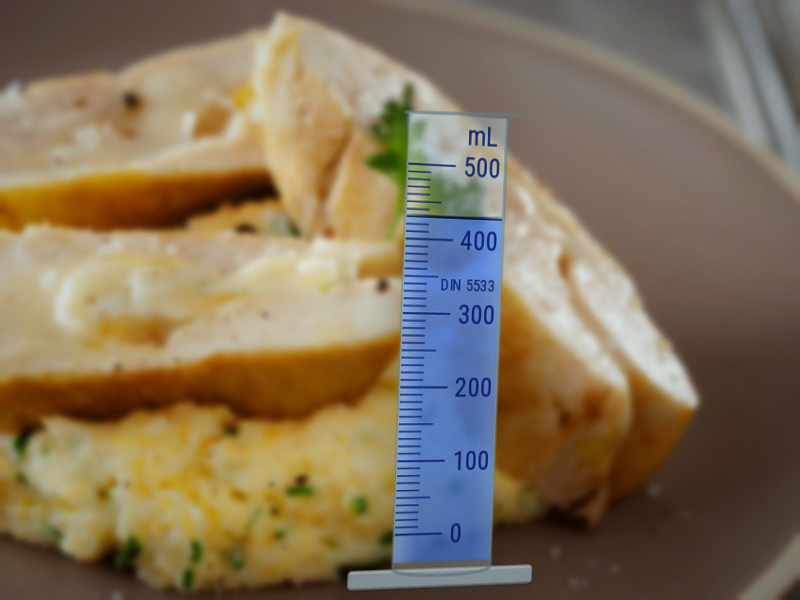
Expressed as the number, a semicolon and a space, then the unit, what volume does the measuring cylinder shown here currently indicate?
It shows 430; mL
